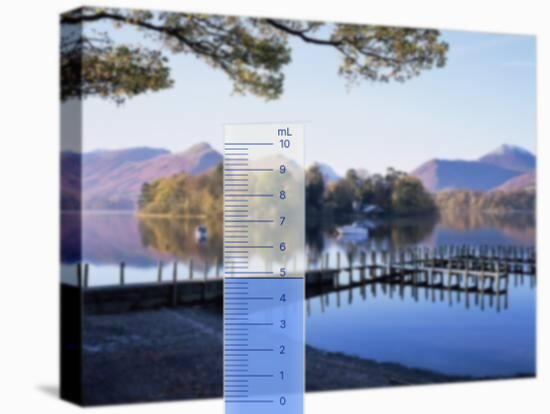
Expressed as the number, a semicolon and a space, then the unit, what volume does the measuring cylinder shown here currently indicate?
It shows 4.8; mL
